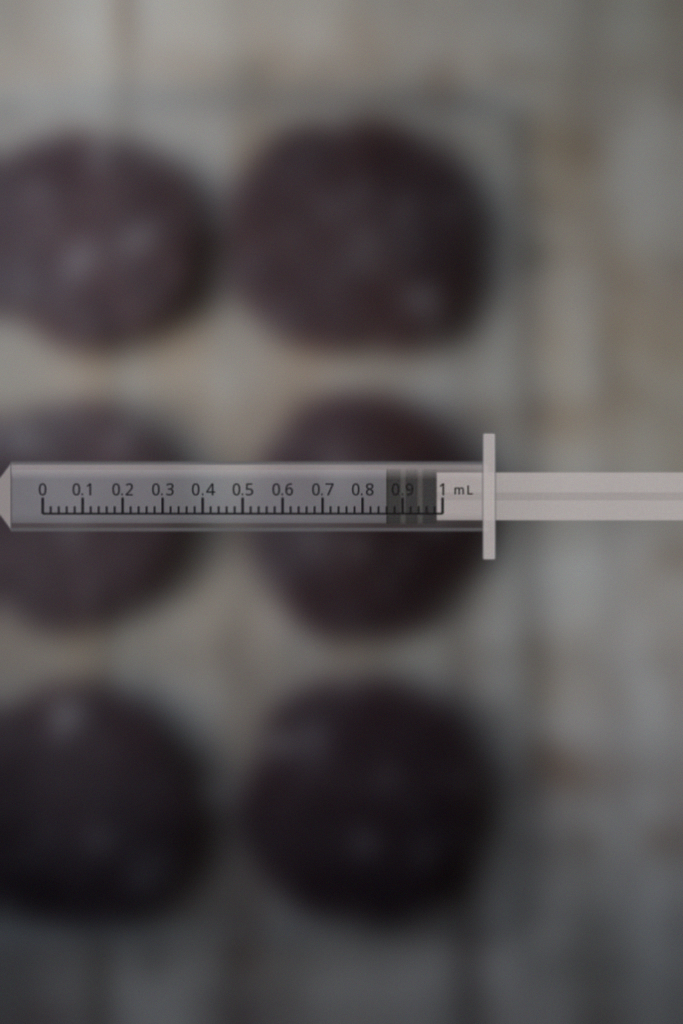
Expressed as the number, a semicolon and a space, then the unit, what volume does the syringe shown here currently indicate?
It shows 0.86; mL
